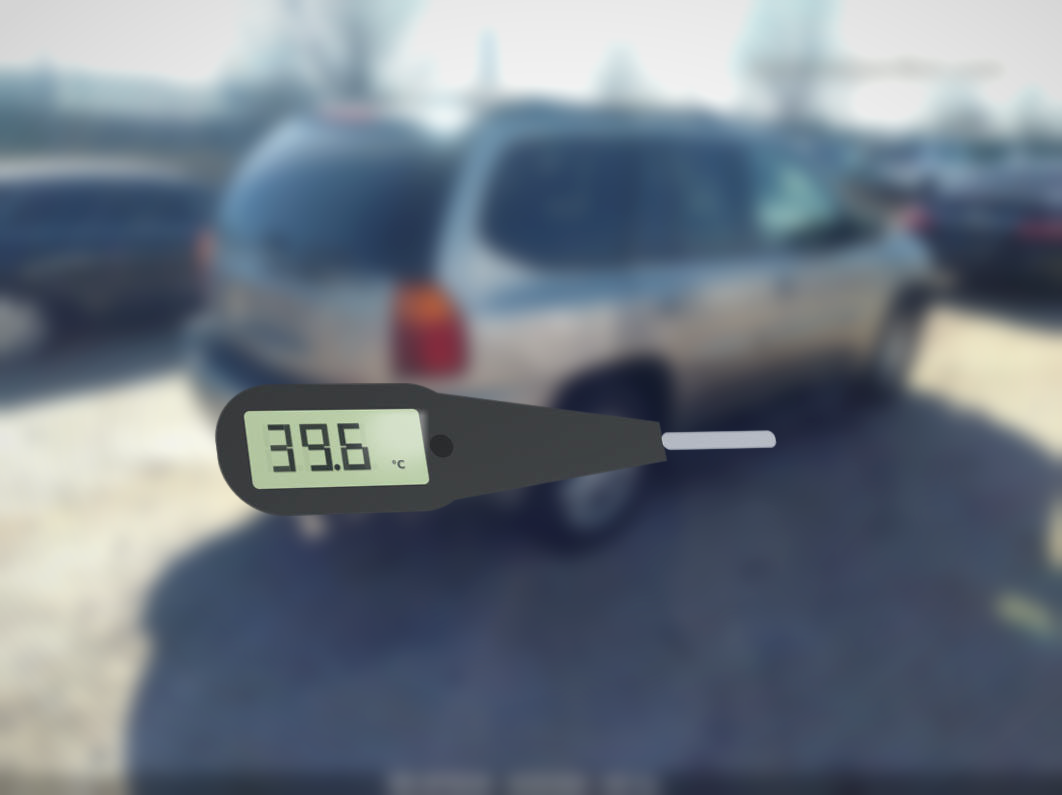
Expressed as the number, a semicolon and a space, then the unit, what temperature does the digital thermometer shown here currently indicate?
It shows 39.6; °C
